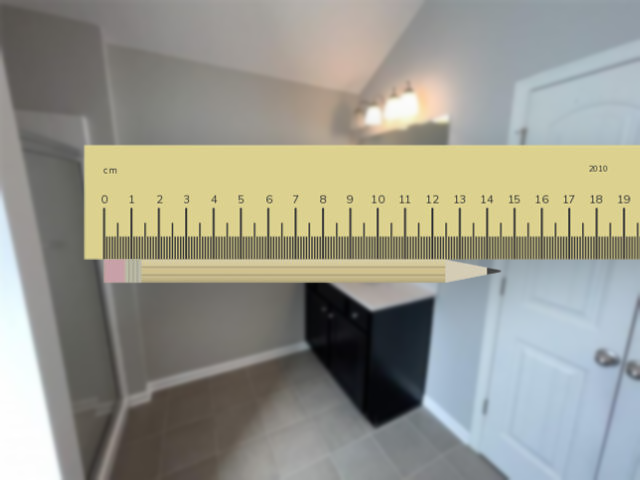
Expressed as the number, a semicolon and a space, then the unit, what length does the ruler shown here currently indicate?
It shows 14.5; cm
